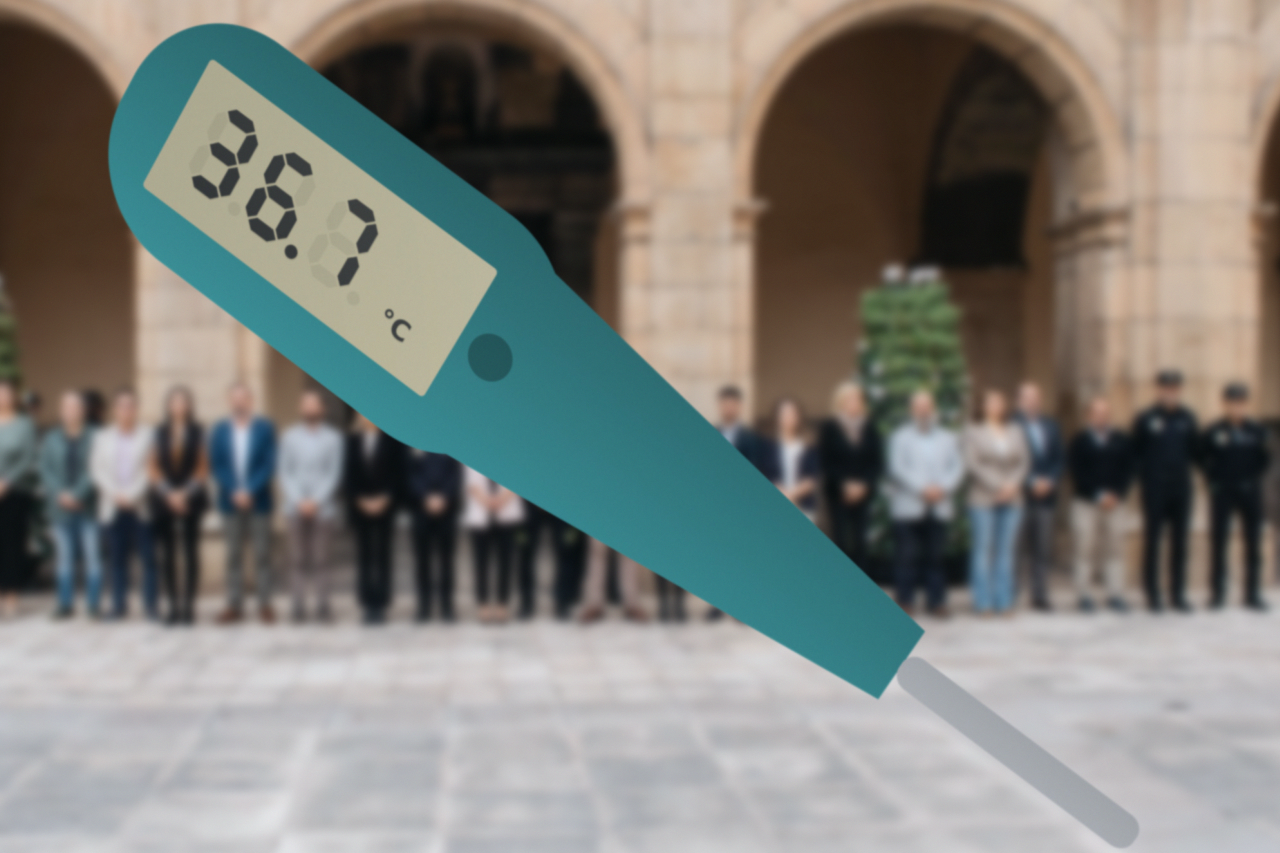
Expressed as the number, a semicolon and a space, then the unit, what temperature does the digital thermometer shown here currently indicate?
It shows 36.7; °C
